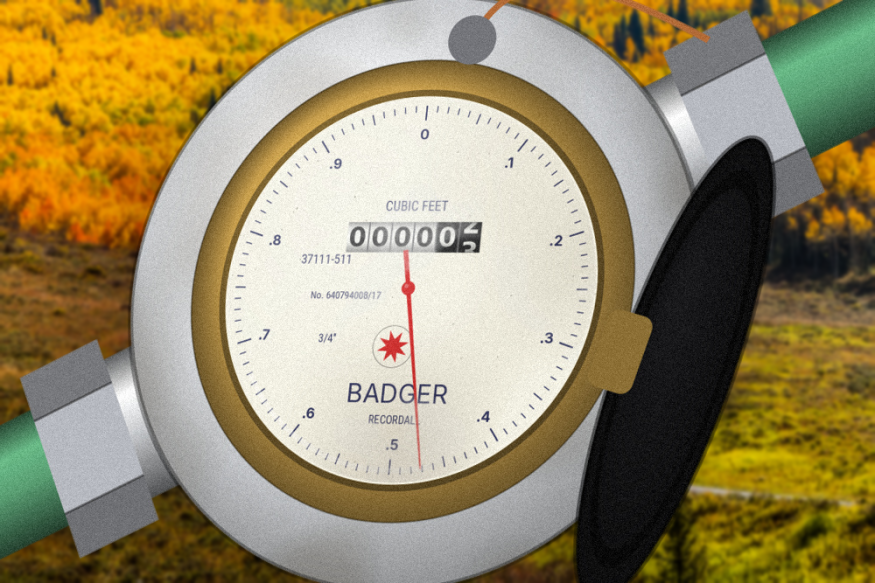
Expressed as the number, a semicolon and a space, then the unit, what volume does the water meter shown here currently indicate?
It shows 2.47; ft³
